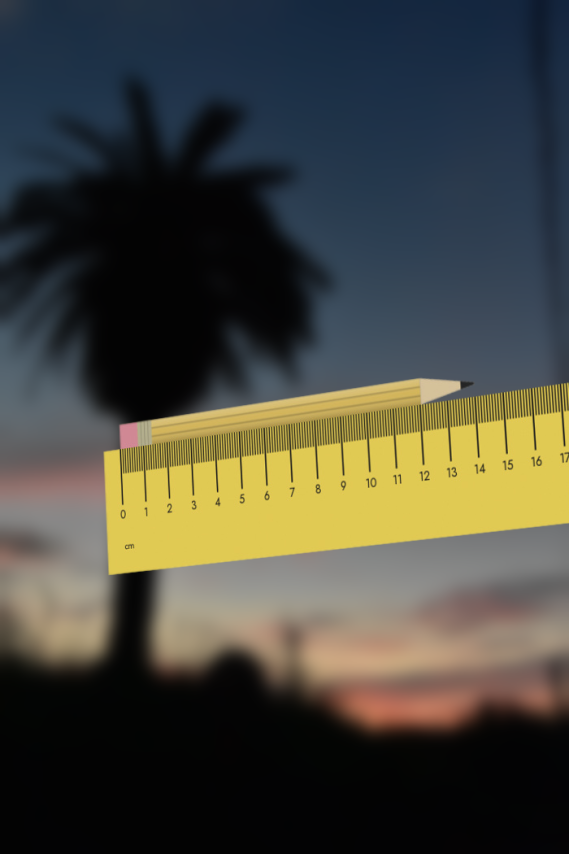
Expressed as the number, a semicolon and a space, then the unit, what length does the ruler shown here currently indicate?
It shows 14; cm
